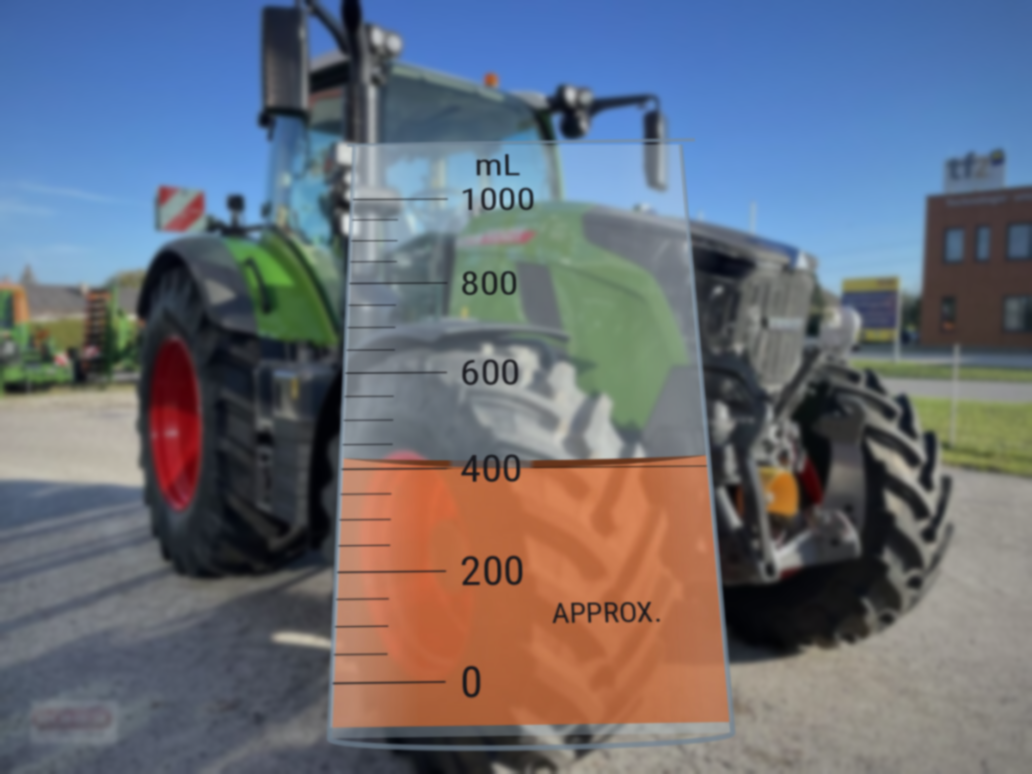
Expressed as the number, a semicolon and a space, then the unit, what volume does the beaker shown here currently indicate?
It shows 400; mL
